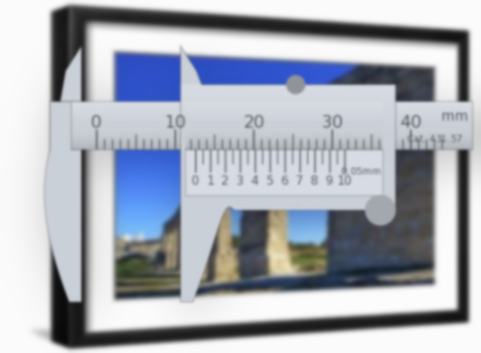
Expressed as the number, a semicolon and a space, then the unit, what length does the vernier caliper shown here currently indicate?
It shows 12.6; mm
